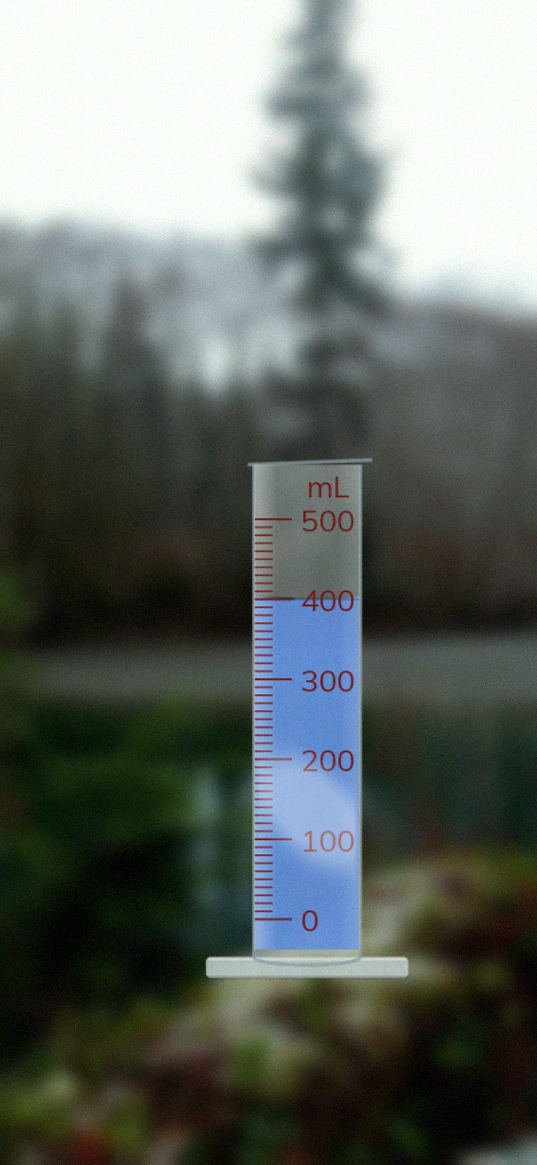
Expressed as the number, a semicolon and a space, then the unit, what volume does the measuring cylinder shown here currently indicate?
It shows 400; mL
